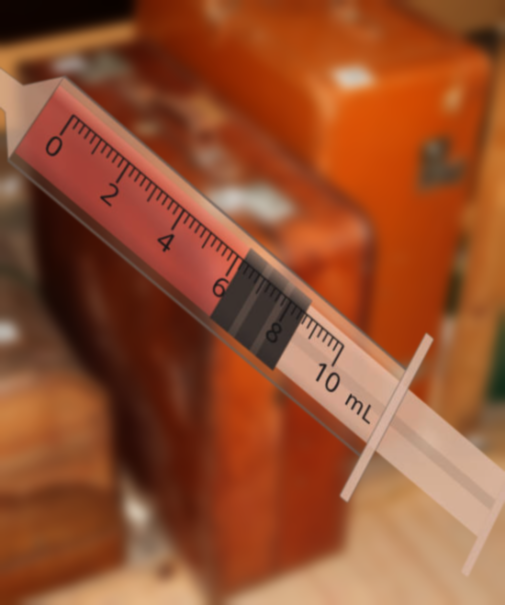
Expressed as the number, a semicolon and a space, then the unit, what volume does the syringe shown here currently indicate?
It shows 6.2; mL
